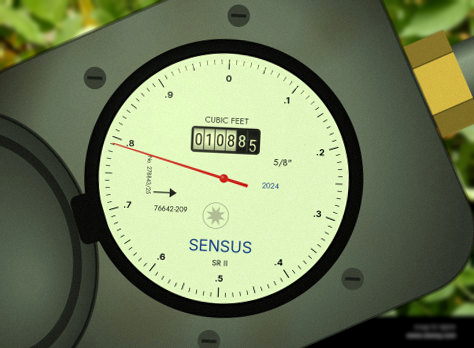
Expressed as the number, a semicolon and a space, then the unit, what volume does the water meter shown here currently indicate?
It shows 10884.79; ft³
